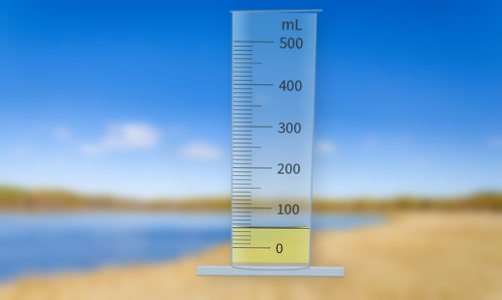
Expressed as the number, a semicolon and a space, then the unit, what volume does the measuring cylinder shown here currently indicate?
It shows 50; mL
